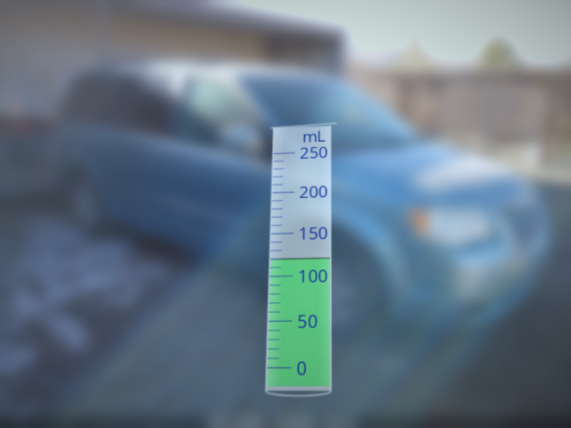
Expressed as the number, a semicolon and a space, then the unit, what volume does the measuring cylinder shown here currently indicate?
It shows 120; mL
